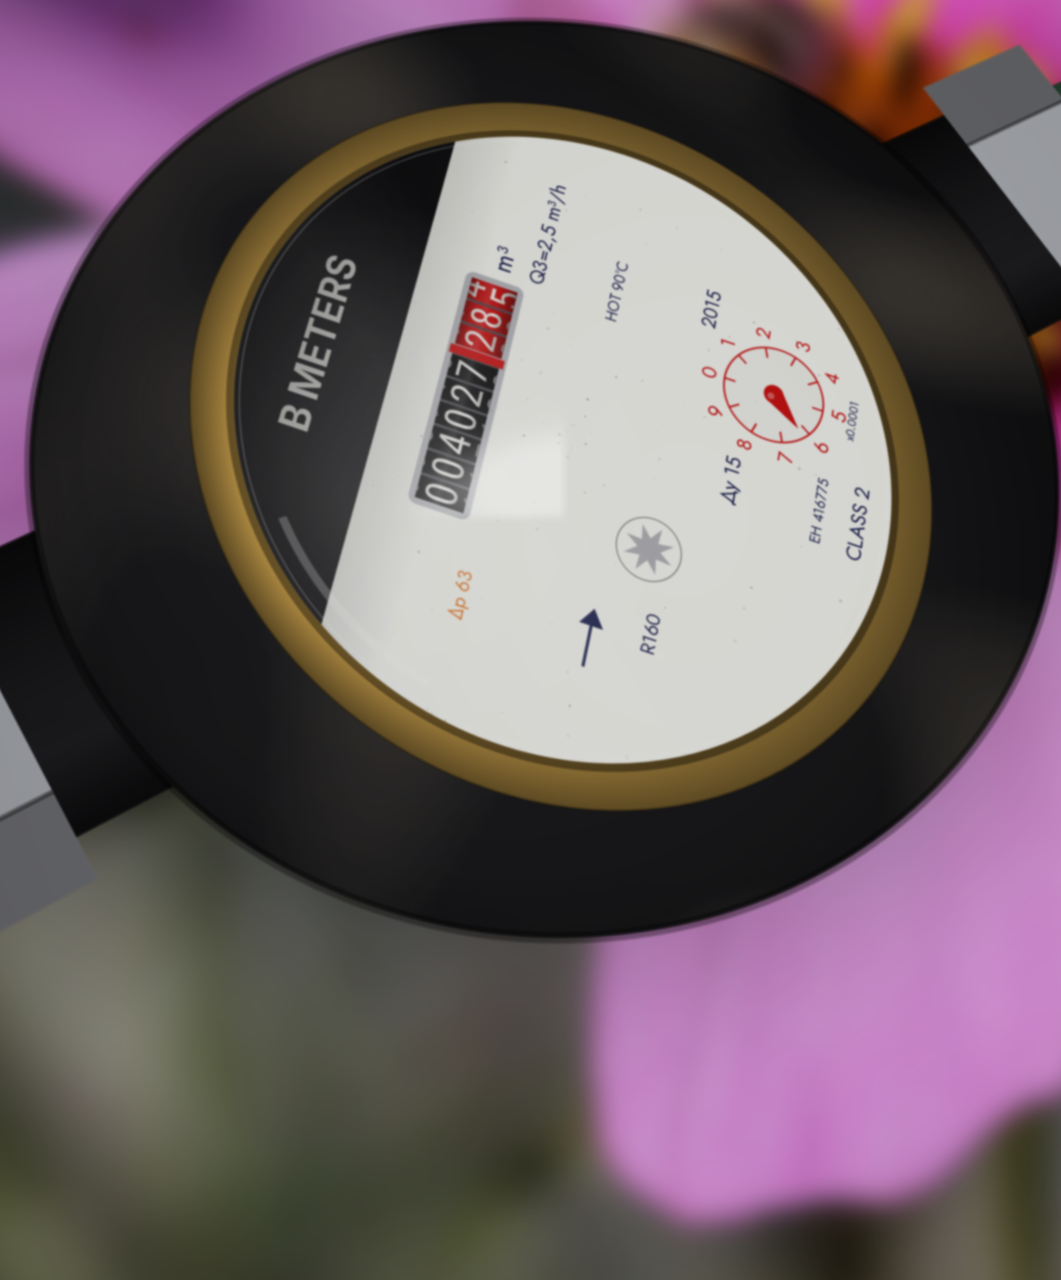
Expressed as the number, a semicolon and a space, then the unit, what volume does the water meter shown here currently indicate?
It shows 4027.2846; m³
